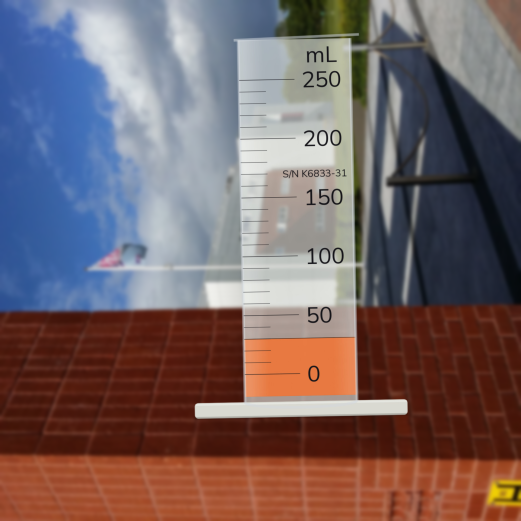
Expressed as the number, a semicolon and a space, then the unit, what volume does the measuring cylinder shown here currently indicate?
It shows 30; mL
